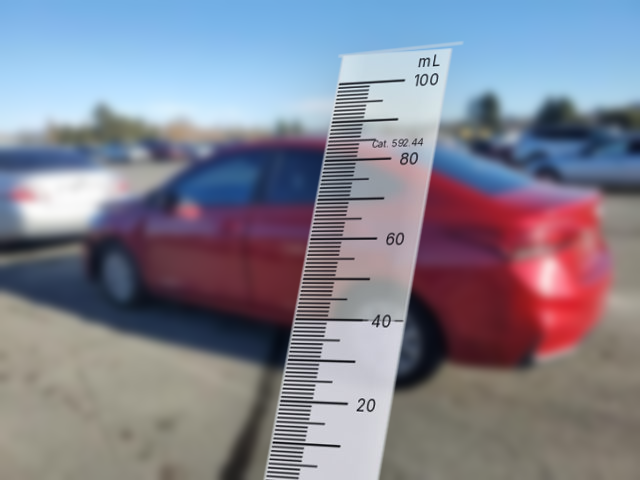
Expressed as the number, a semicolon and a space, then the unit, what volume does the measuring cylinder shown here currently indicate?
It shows 40; mL
